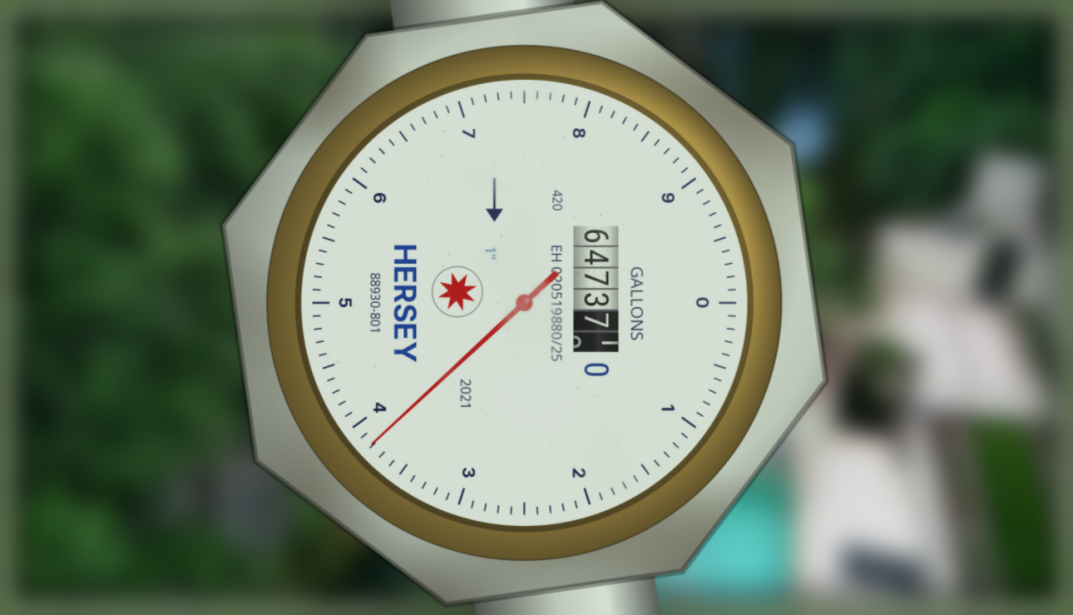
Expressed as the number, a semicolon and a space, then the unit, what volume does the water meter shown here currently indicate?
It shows 6473713.8; gal
